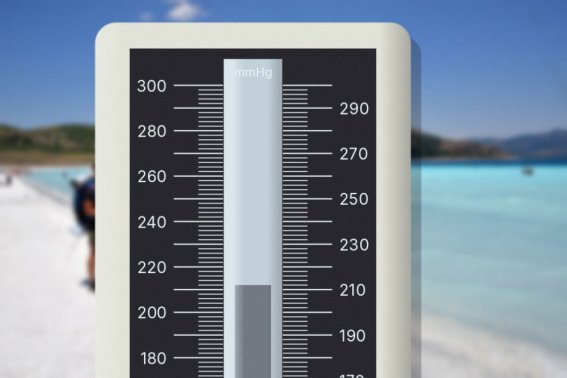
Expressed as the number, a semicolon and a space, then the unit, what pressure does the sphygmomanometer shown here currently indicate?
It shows 212; mmHg
